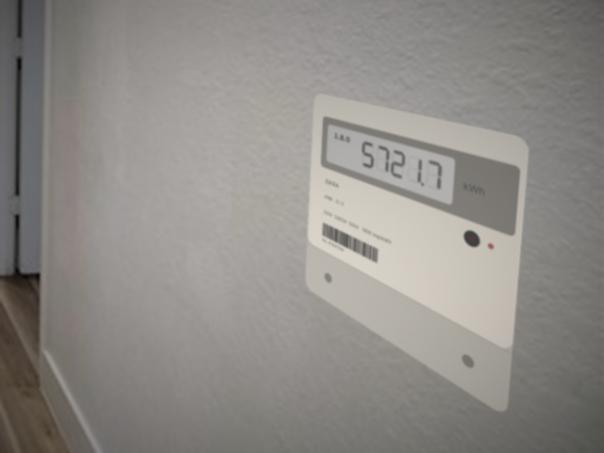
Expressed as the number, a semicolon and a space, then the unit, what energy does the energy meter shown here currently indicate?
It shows 5721.7; kWh
